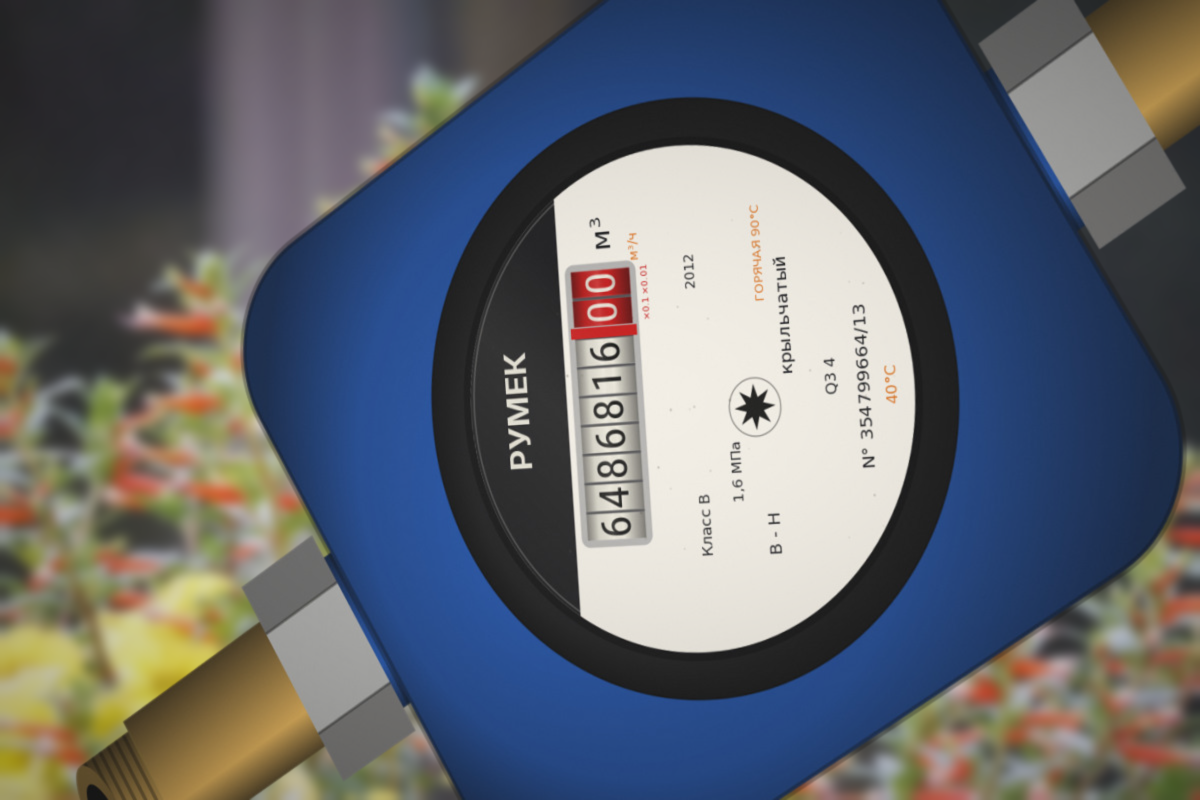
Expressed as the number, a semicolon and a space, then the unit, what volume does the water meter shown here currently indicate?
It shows 6486816.00; m³
